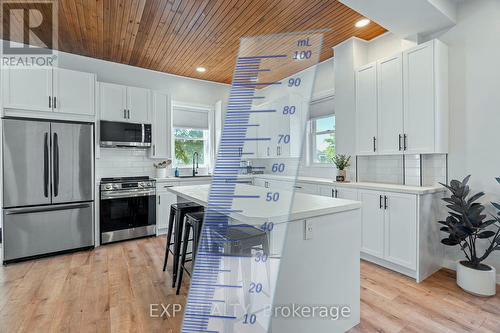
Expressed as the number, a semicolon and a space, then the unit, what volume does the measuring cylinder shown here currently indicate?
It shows 30; mL
